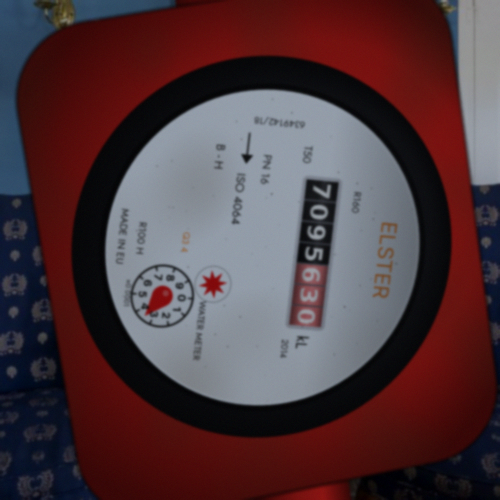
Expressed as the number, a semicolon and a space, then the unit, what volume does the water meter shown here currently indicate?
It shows 7095.6303; kL
